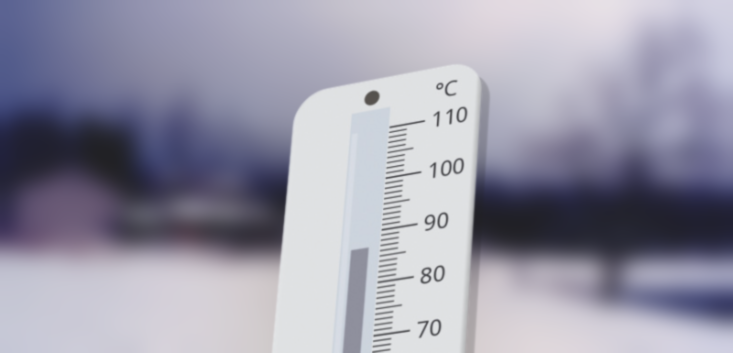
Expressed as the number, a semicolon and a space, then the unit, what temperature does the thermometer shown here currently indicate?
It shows 87; °C
